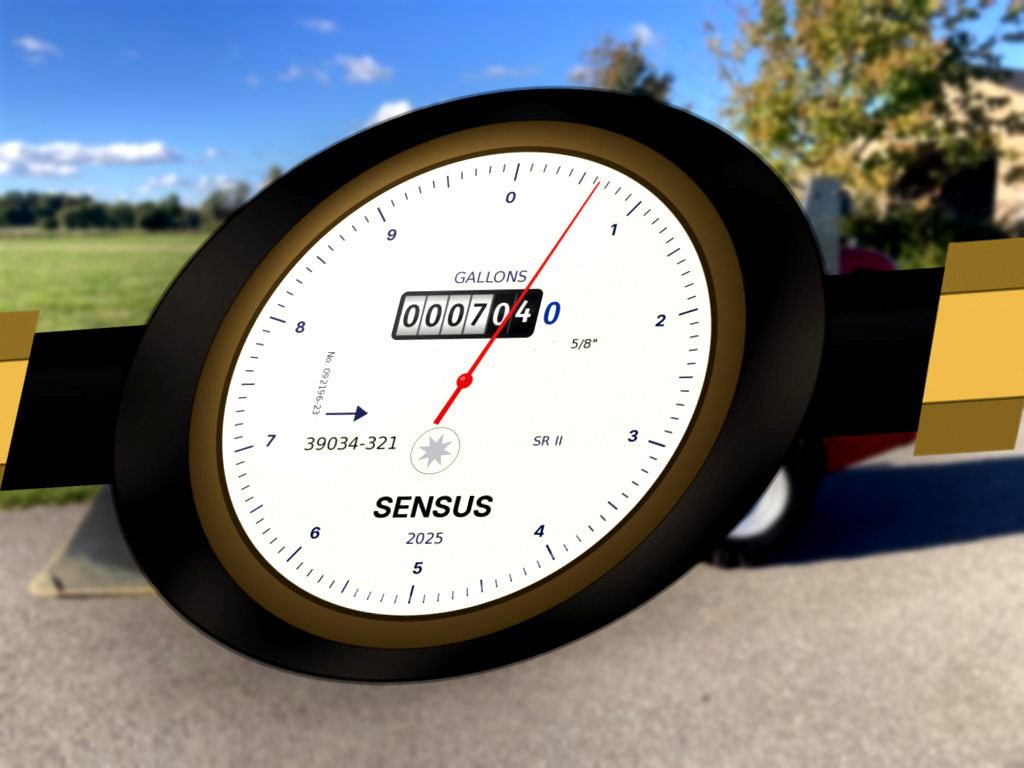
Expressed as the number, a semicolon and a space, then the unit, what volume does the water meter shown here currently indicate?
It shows 7040.6; gal
